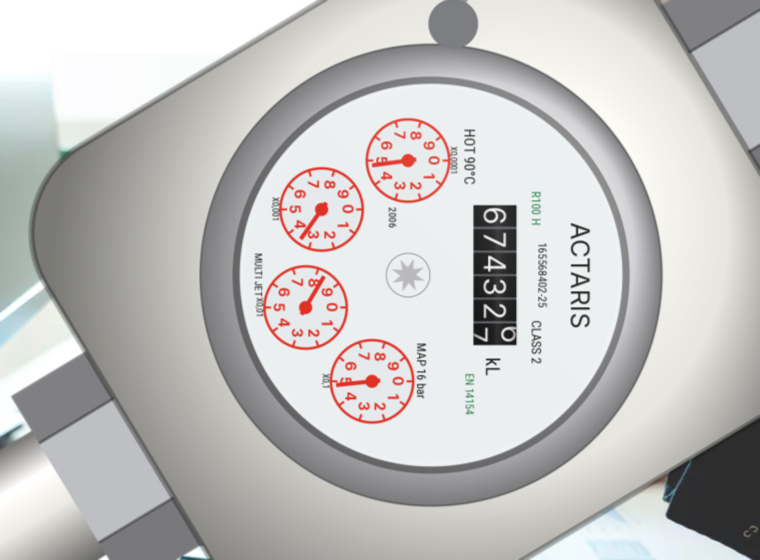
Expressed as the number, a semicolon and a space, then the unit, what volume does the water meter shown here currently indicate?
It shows 674326.4834; kL
